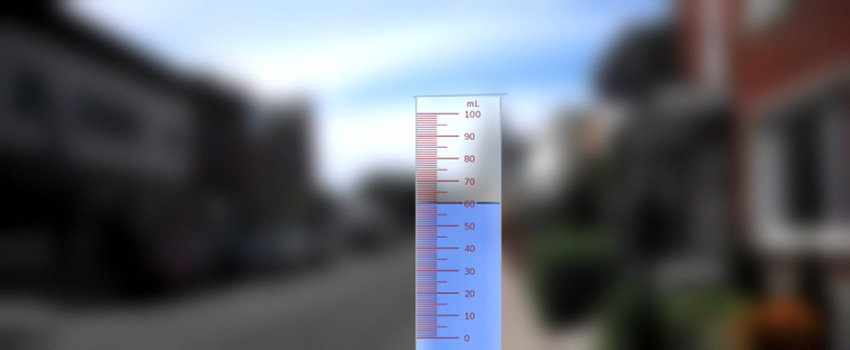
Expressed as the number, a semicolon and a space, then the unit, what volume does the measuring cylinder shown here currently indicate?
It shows 60; mL
